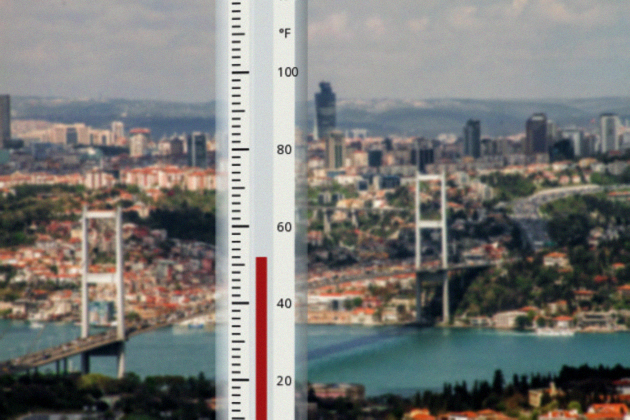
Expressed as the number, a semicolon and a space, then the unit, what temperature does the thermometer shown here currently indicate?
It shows 52; °F
